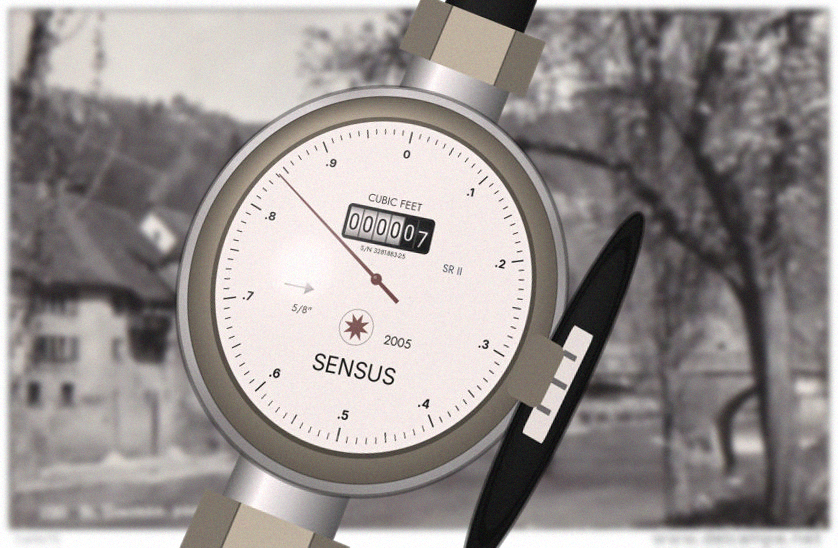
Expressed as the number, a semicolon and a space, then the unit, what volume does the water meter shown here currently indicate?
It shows 6.84; ft³
